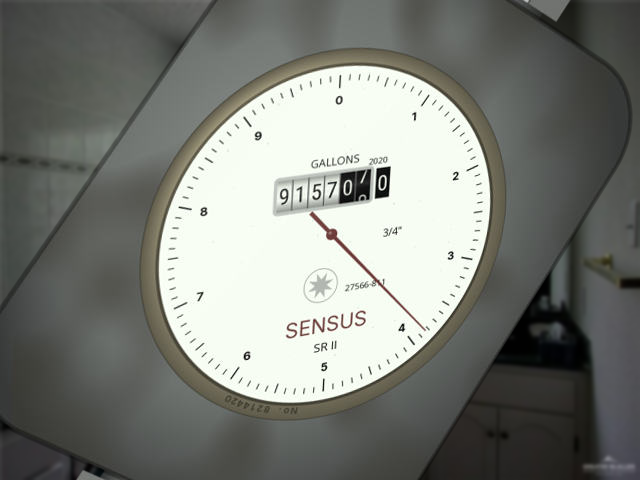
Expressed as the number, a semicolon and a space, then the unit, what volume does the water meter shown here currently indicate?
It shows 9157073.8; gal
